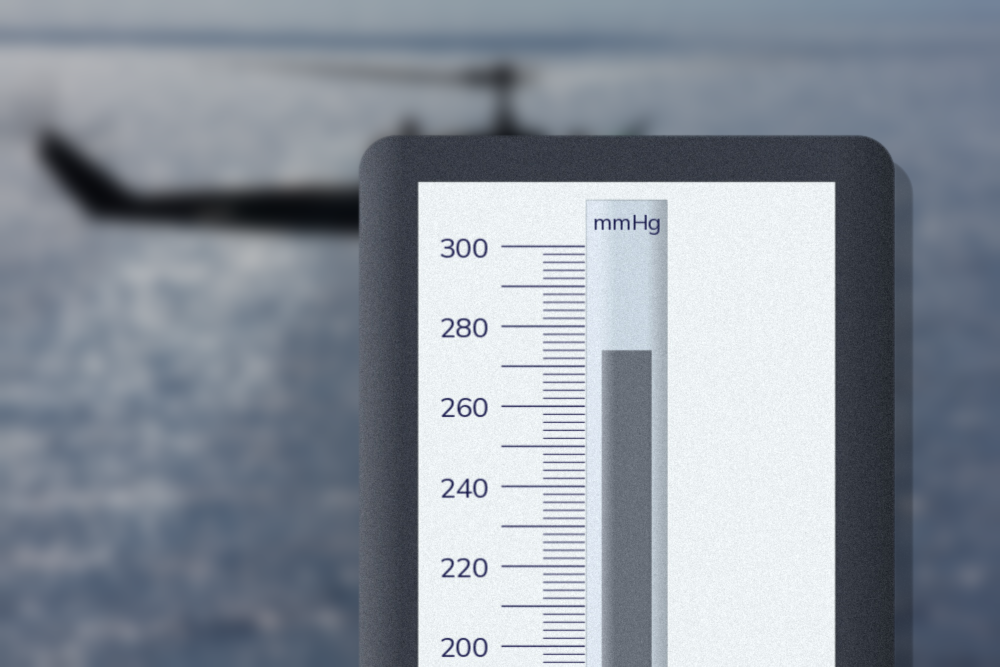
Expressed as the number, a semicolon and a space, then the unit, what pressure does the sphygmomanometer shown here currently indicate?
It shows 274; mmHg
